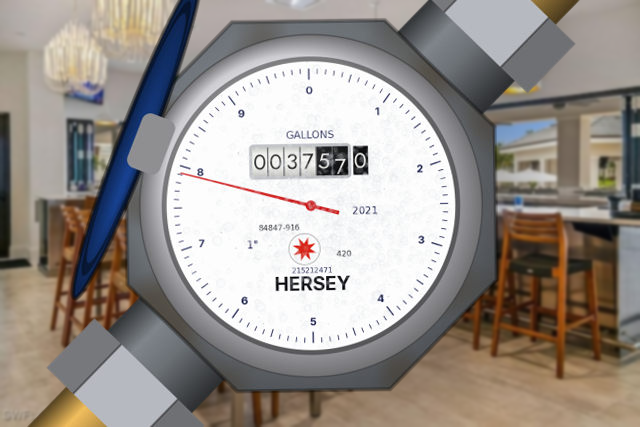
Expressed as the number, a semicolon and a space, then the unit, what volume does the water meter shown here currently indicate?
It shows 37567.9; gal
